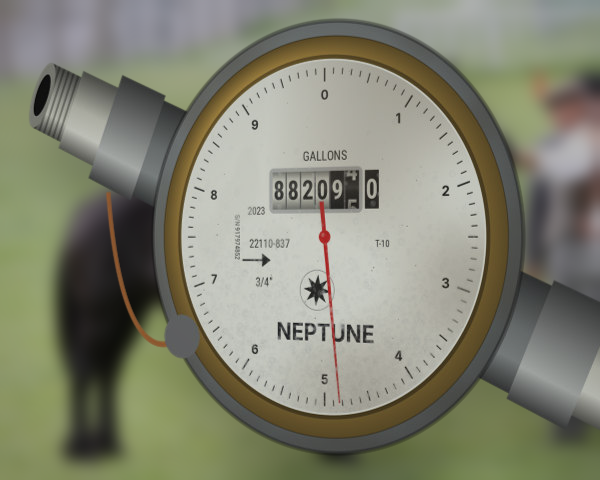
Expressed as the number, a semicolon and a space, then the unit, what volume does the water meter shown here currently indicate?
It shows 8820944.8; gal
